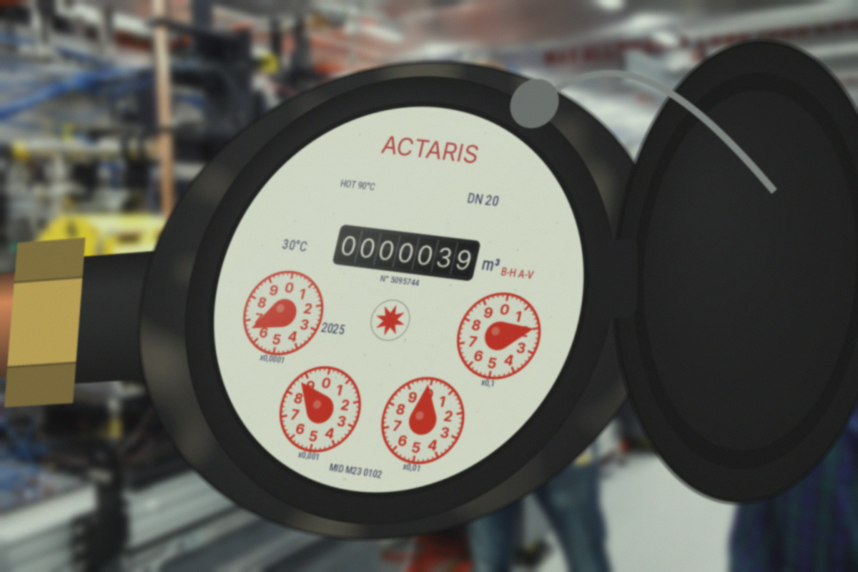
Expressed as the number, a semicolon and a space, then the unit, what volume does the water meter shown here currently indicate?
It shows 39.1986; m³
